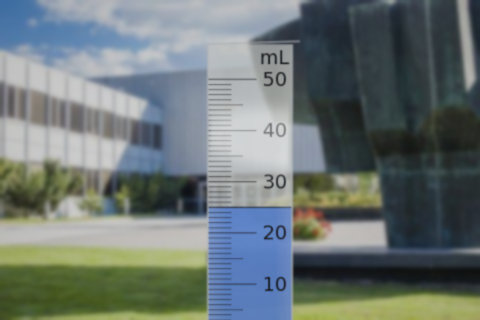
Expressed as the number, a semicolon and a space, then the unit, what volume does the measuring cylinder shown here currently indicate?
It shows 25; mL
